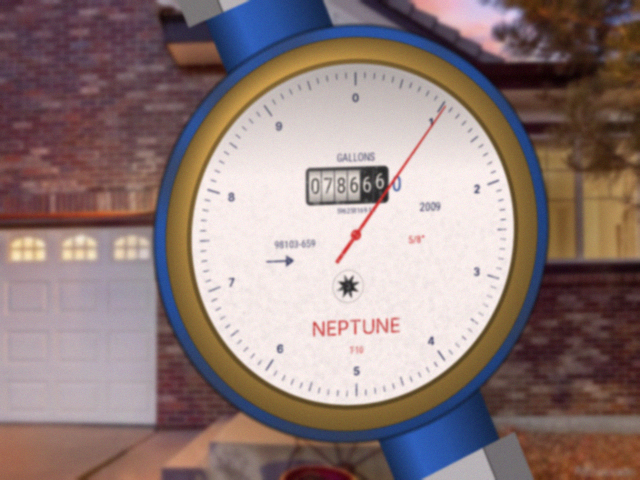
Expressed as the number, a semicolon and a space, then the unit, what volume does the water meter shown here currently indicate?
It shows 786661.0; gal
